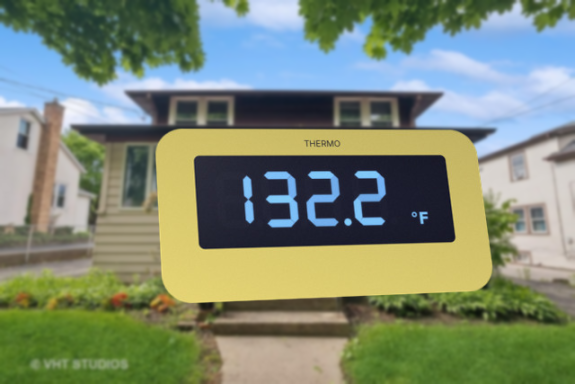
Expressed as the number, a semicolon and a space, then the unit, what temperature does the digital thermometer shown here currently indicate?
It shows 132.2; °F
